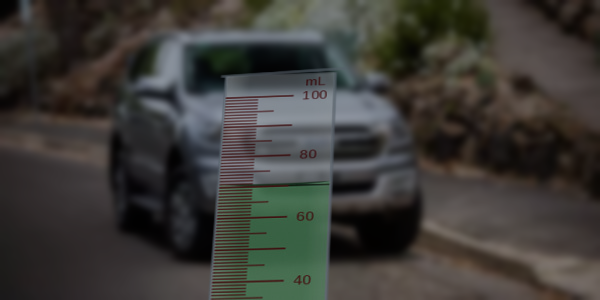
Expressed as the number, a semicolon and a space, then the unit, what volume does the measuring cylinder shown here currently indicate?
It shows 70; mL
